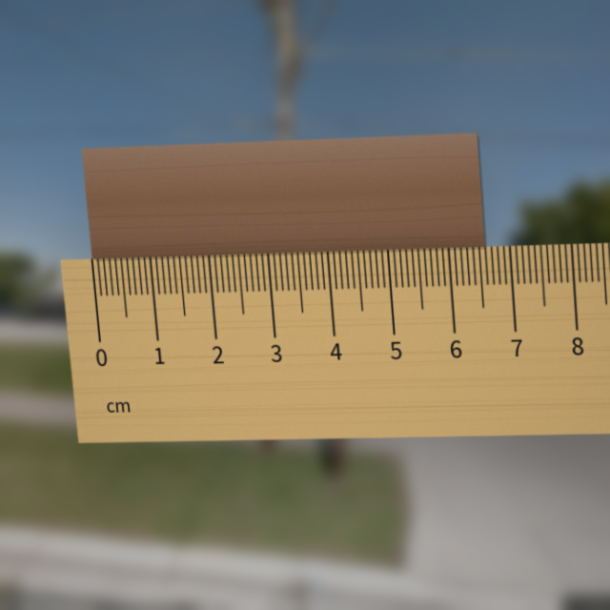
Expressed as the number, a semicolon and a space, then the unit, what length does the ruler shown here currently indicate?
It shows 6.6; cm
